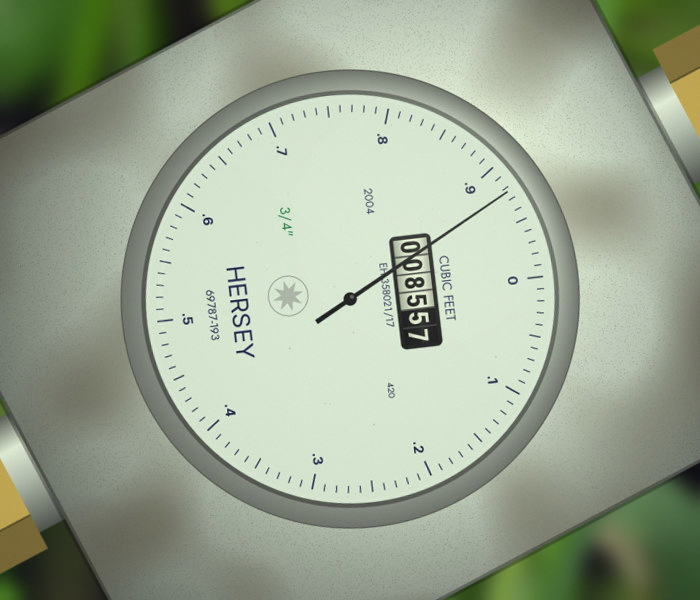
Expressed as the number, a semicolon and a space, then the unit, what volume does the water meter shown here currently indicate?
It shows 8556.92; ft³
